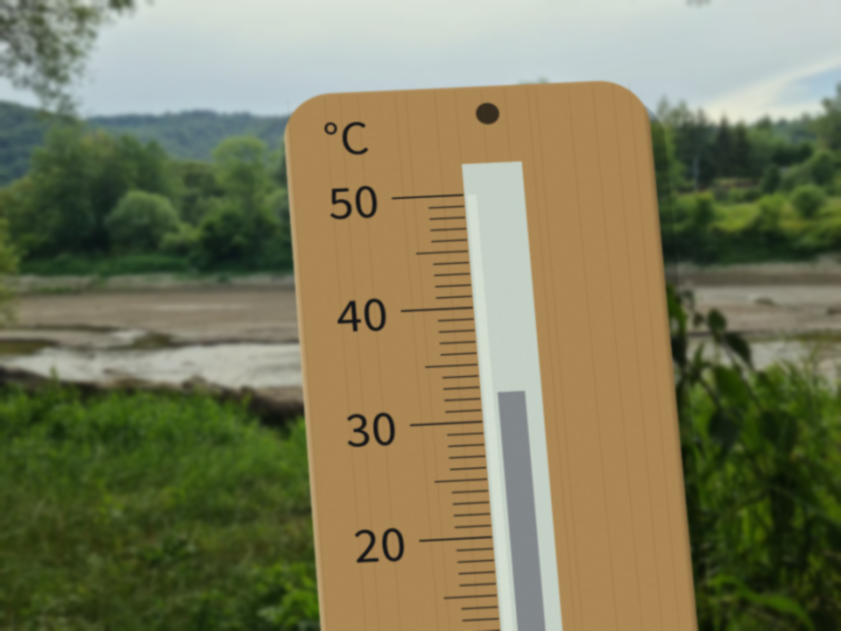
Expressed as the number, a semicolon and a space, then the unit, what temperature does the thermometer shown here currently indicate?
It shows 32.5; °C
